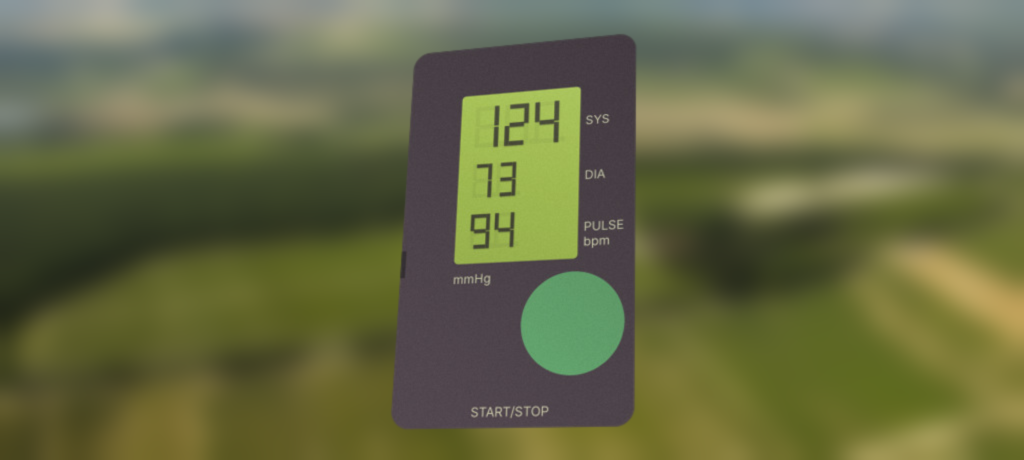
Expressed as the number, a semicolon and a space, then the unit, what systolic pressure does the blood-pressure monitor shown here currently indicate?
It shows 124; mmHg
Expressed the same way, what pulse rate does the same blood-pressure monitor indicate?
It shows 94; bpm
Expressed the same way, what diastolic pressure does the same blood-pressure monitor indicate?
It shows 73; mmHg
